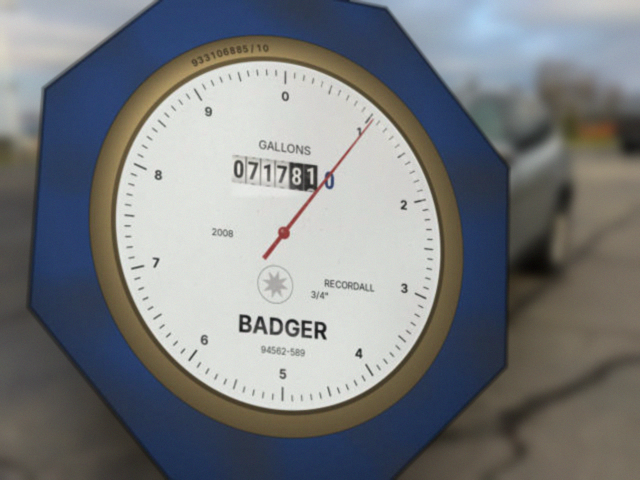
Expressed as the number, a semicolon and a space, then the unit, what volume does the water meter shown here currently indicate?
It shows 717811.0; gal
